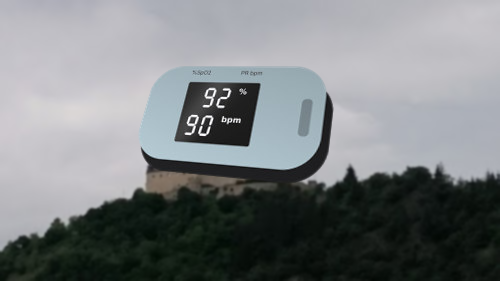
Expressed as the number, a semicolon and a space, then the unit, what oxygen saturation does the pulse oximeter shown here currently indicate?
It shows 92; %
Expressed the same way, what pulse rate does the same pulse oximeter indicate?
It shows 90; bpm
